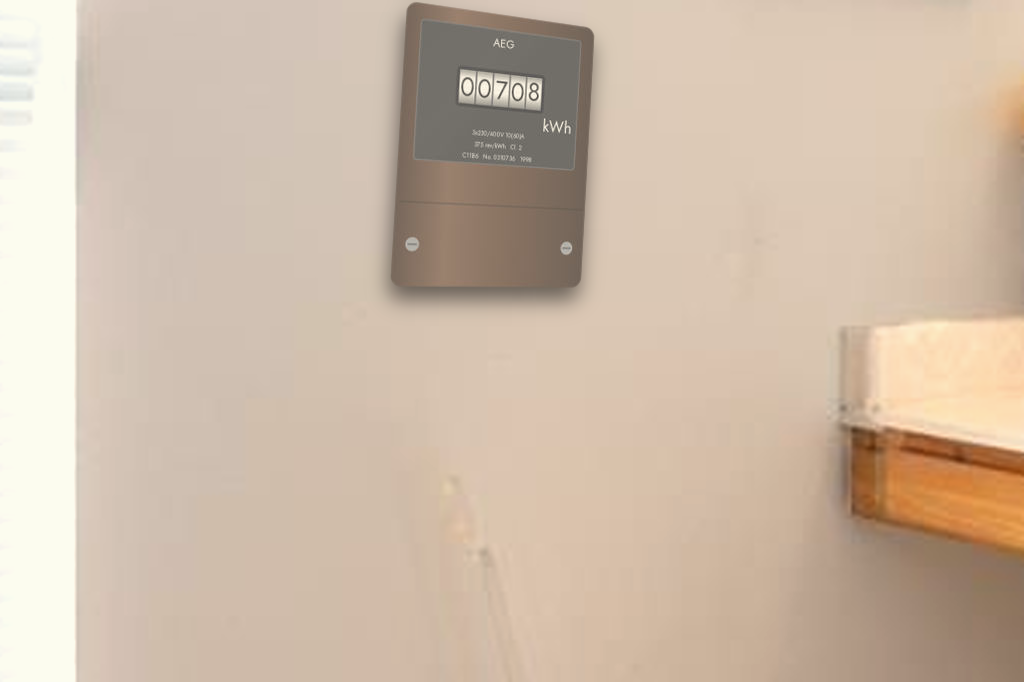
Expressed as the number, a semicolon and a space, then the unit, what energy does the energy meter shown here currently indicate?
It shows 708; kWh
